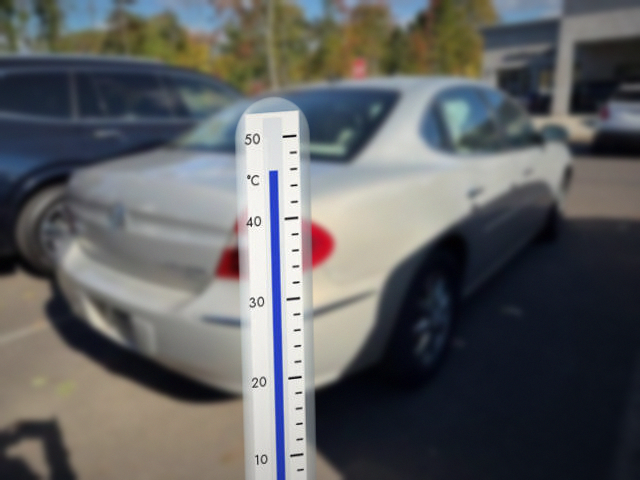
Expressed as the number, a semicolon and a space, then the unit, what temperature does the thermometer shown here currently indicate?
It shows 46; °C
